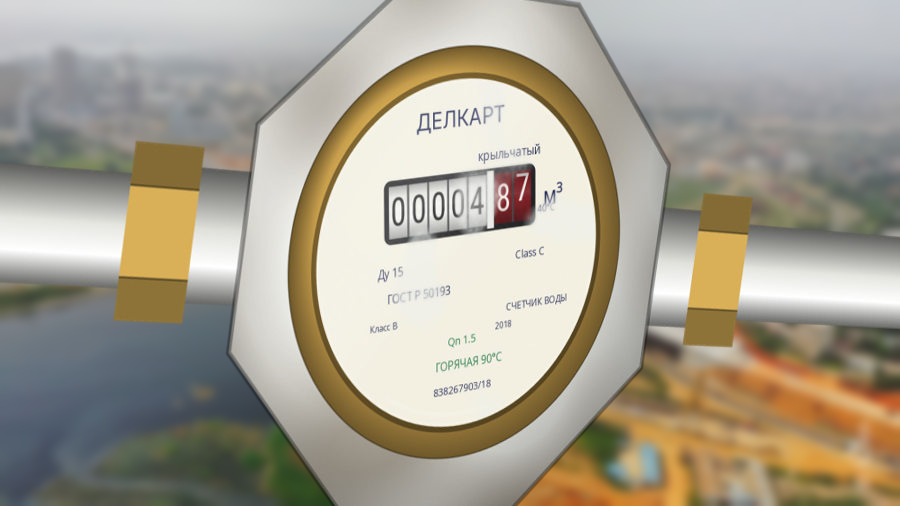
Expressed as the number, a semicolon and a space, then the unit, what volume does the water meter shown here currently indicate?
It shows 4.87; m³
